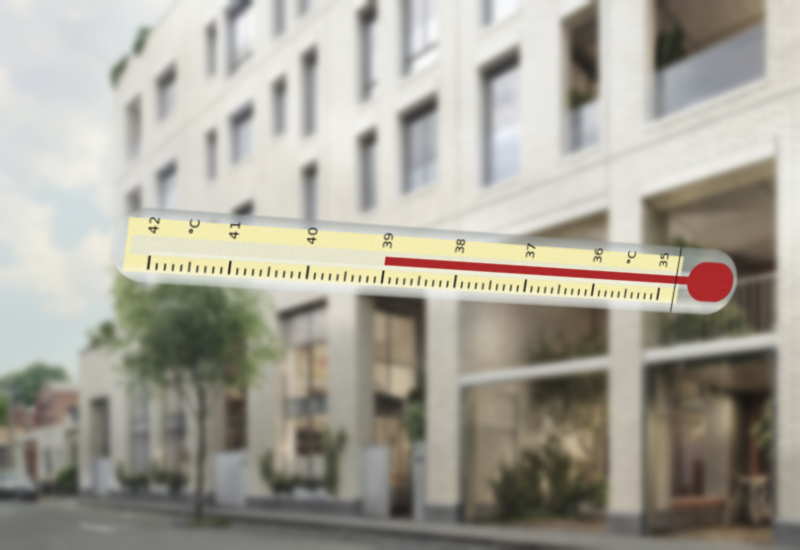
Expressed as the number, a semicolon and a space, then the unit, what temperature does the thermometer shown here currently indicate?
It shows 39; °C
